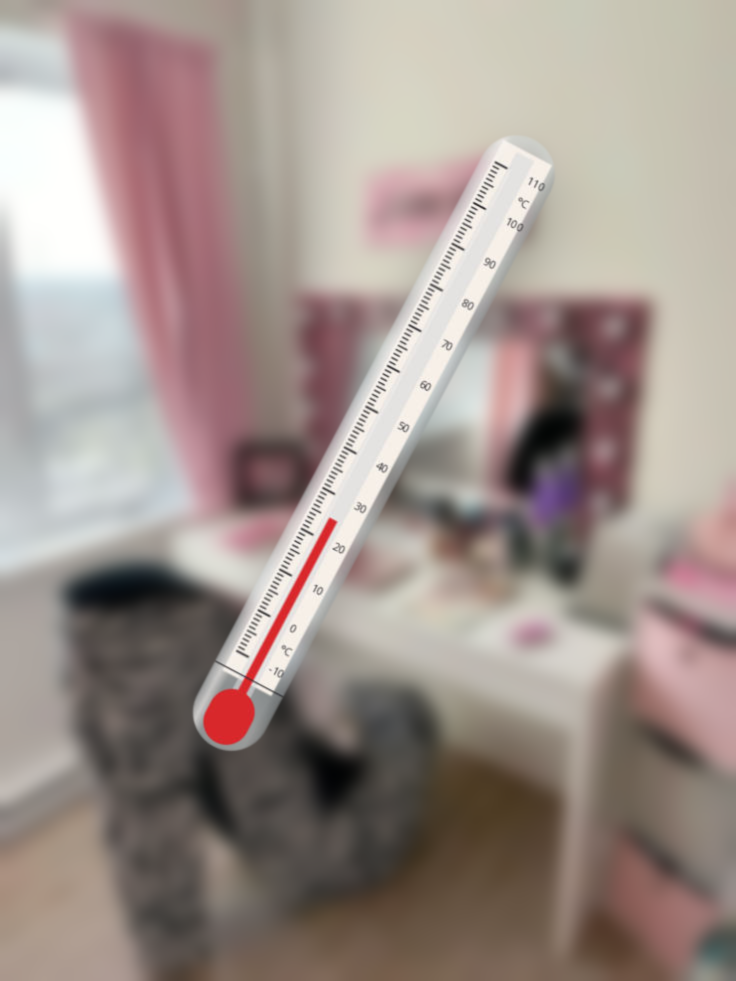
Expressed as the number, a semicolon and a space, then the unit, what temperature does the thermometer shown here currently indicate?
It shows 25; °C
